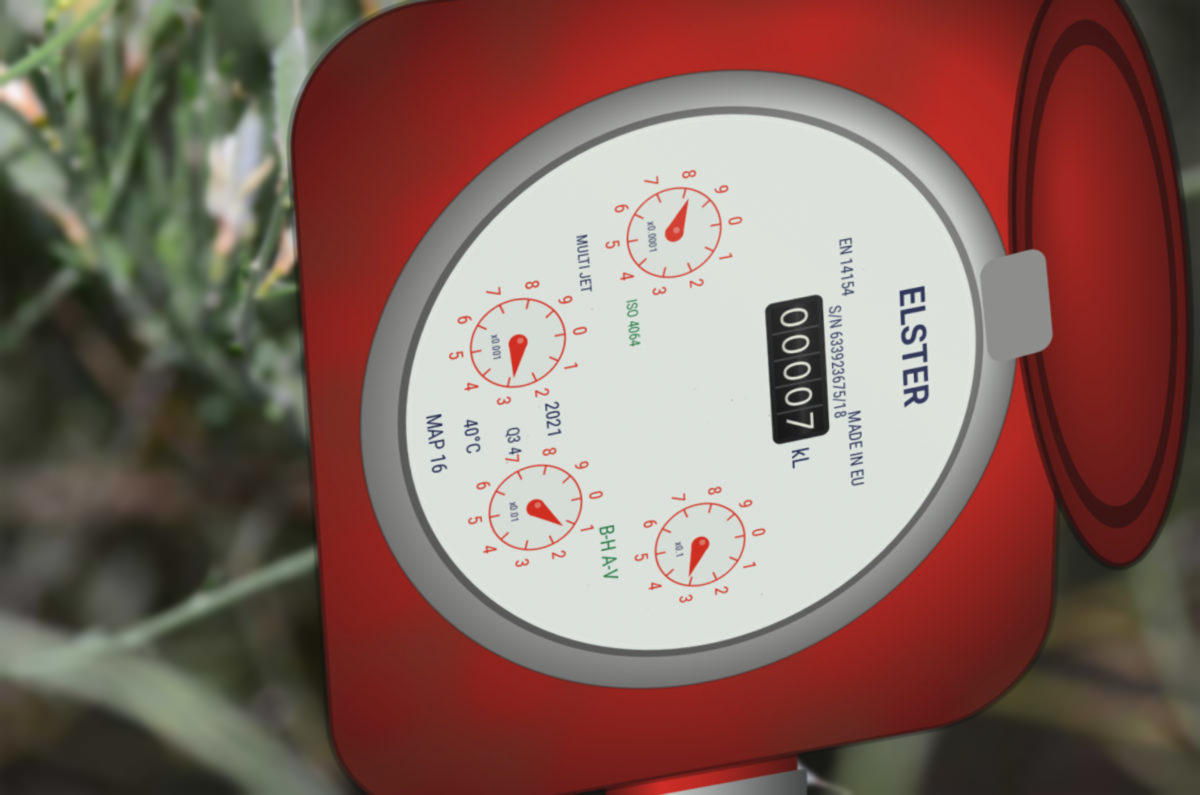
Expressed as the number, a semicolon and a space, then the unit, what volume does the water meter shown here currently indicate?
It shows 7.3128; kL
